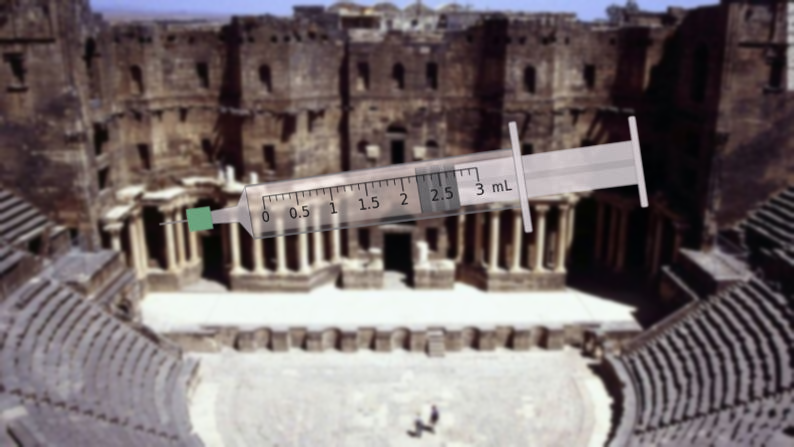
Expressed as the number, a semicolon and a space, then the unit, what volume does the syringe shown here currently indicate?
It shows 2.2; mL
